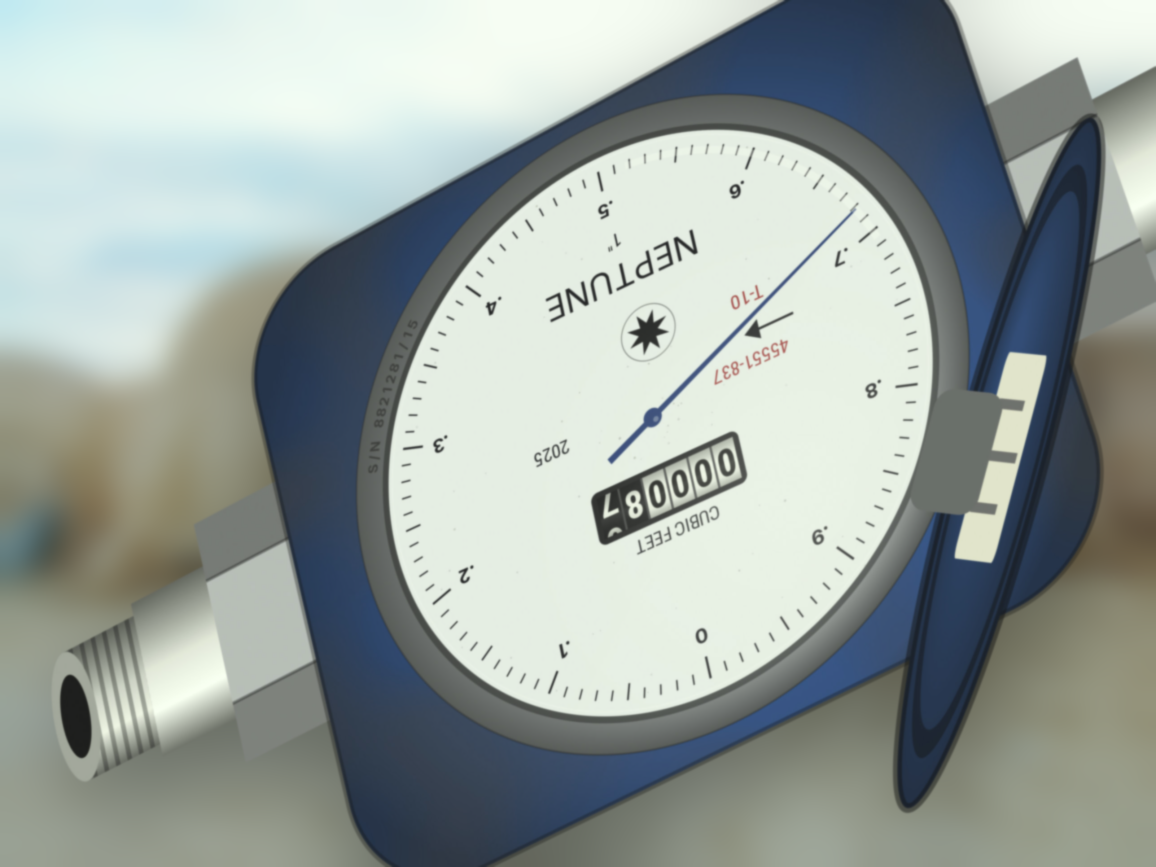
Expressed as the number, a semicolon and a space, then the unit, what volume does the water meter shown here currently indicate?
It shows 86.68; ft³
